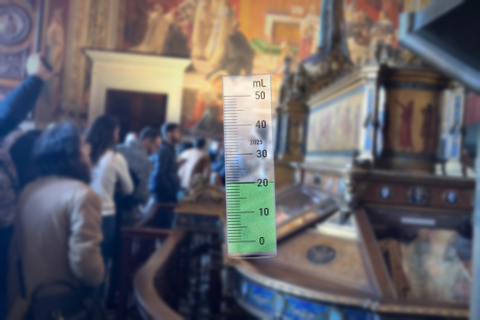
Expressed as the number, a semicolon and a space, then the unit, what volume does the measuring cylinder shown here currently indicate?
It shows 20; mL
